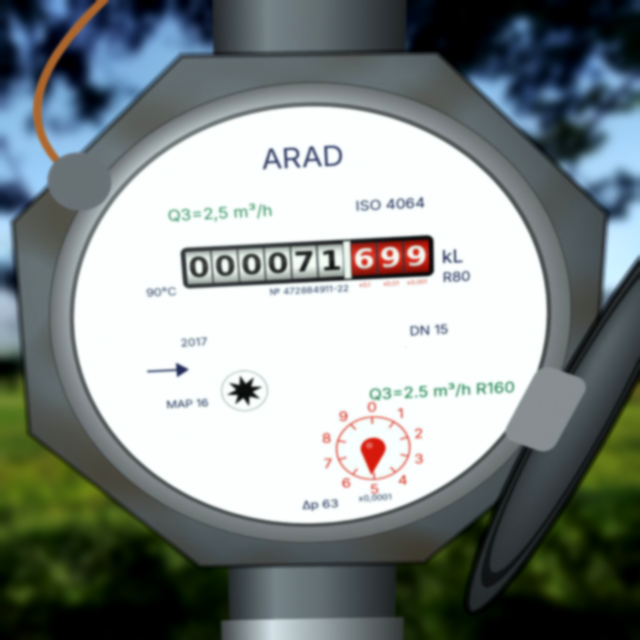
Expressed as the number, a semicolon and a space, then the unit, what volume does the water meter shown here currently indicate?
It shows 71.6995; kL
